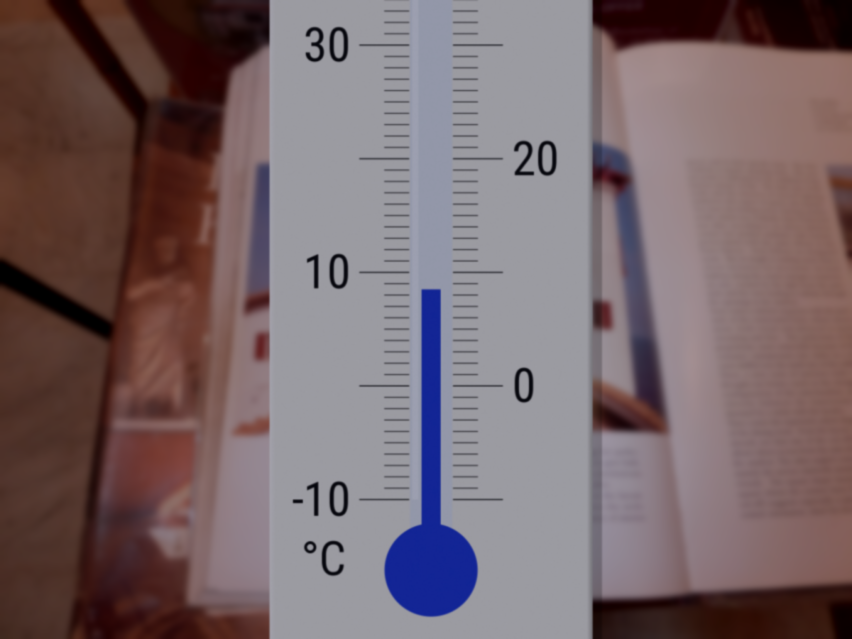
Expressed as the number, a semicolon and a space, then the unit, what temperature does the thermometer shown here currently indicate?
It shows 8.5; °C
